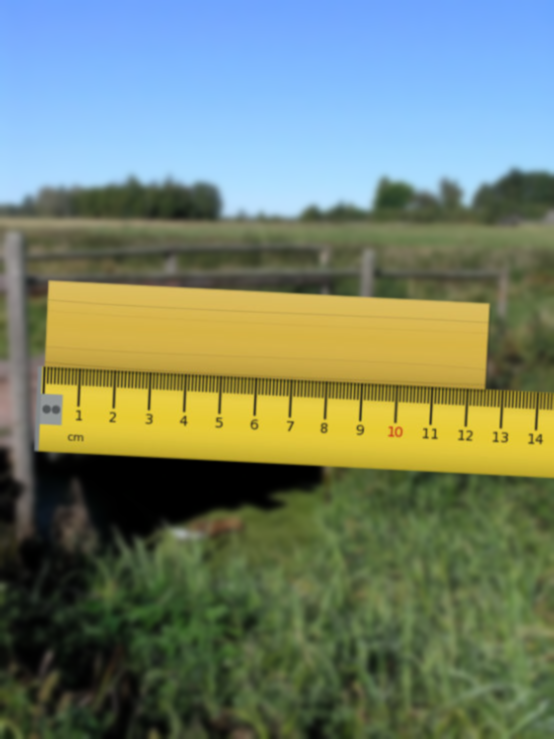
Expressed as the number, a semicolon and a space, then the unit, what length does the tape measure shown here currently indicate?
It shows 12.5; cm
